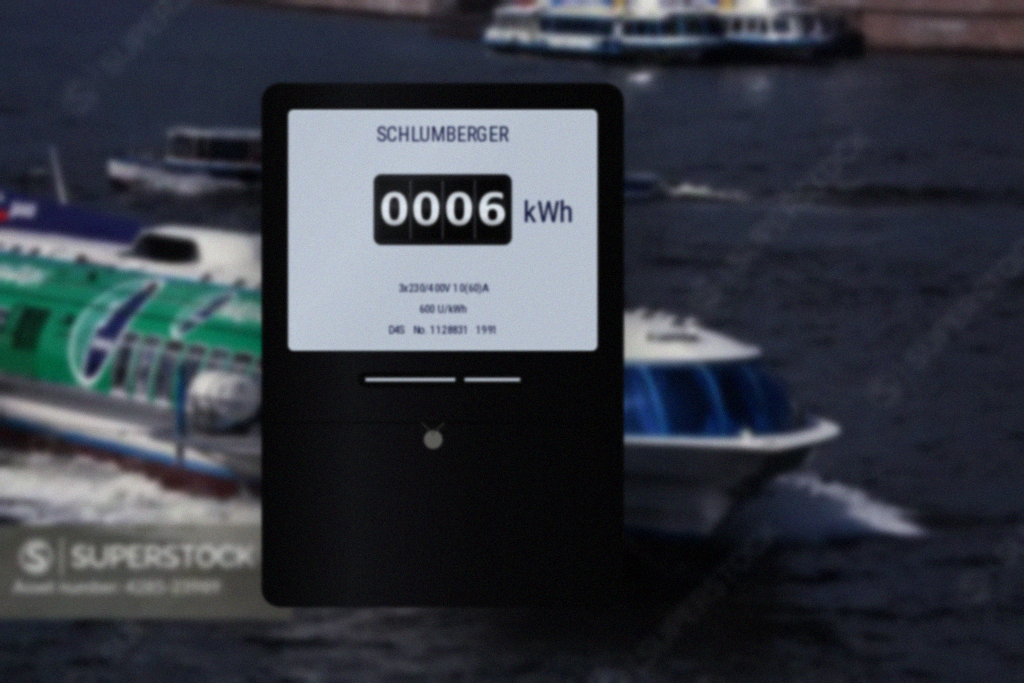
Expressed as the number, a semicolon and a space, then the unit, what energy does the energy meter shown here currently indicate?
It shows 6; kWh
